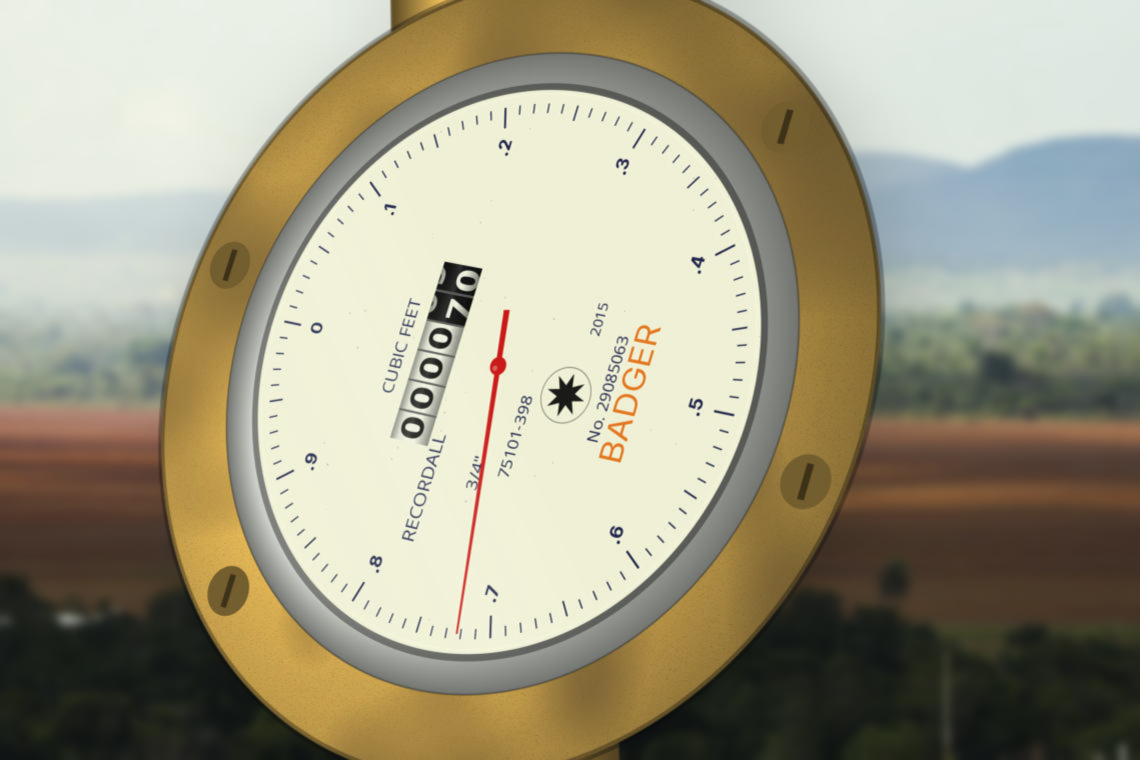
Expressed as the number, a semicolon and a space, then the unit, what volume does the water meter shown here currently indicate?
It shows 69.72; ft³
